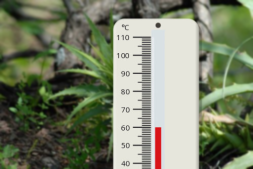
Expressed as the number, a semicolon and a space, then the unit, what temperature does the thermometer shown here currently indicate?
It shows 60; °C
